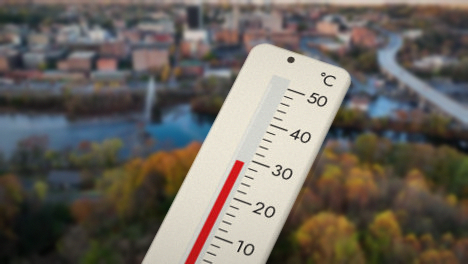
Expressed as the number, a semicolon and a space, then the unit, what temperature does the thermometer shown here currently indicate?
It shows 29; °C
